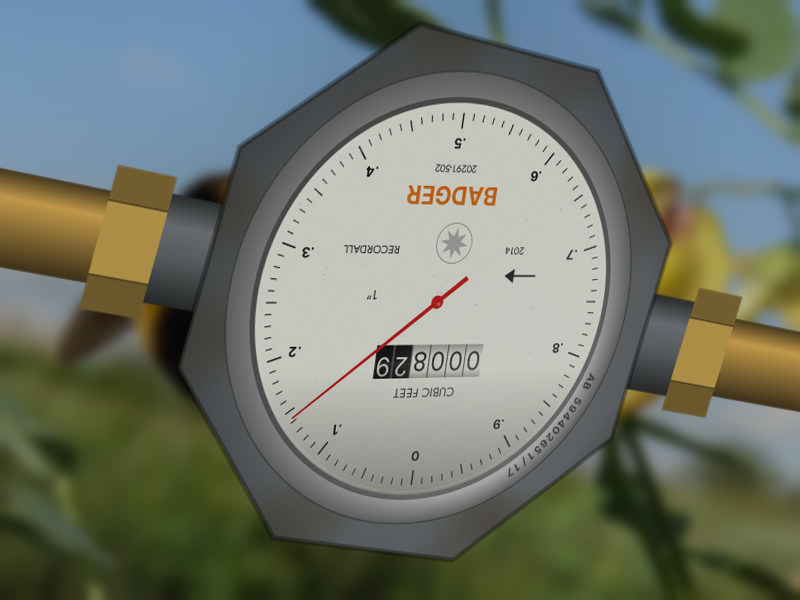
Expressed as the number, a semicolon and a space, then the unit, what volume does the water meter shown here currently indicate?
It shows 829.14; ft³
